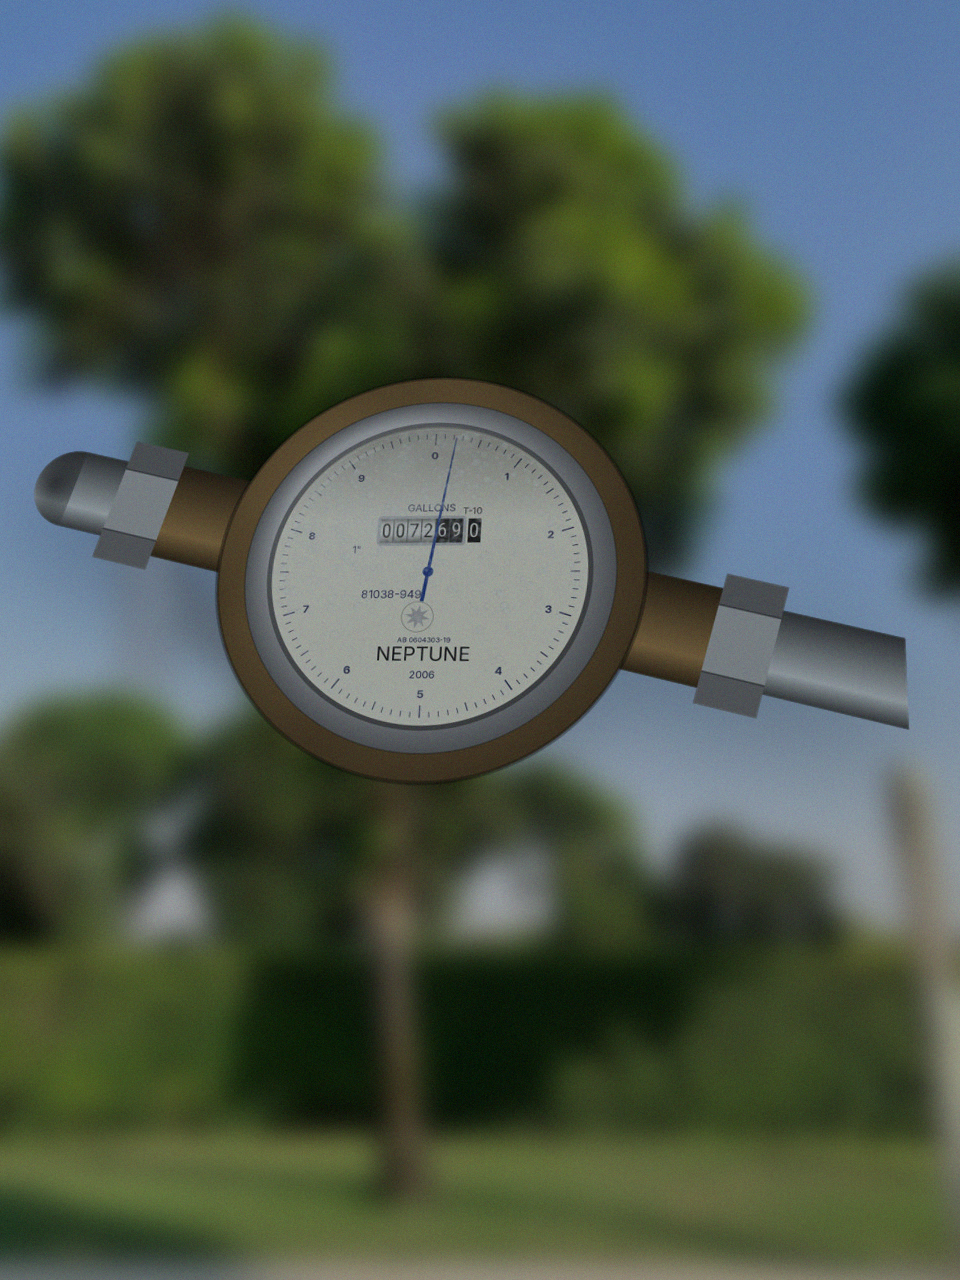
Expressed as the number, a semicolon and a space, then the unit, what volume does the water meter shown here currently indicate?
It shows 72690.2; gal
